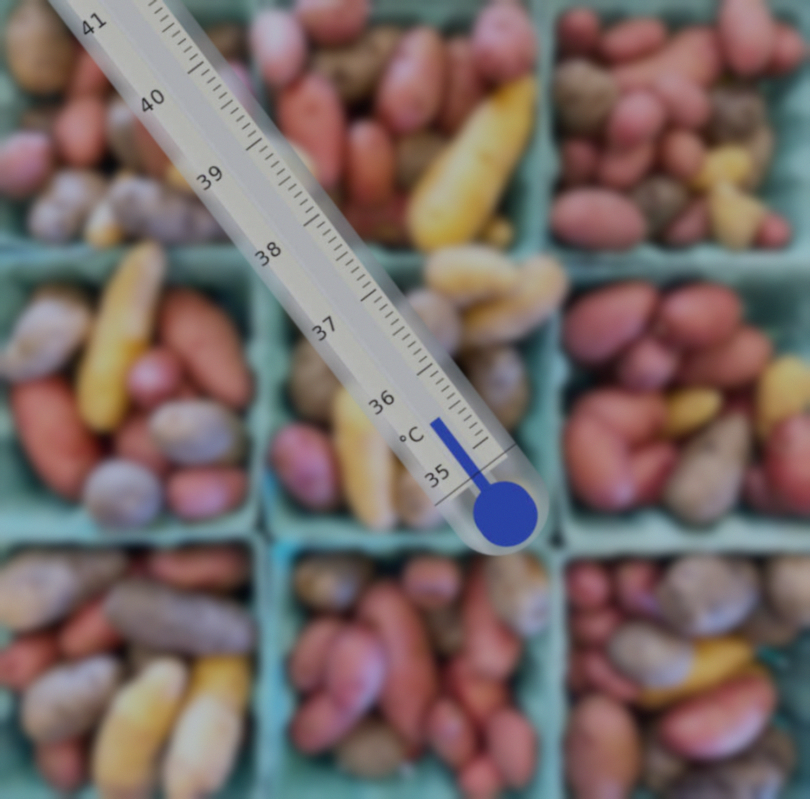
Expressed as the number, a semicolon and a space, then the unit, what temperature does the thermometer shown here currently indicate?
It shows 35.5; °C
